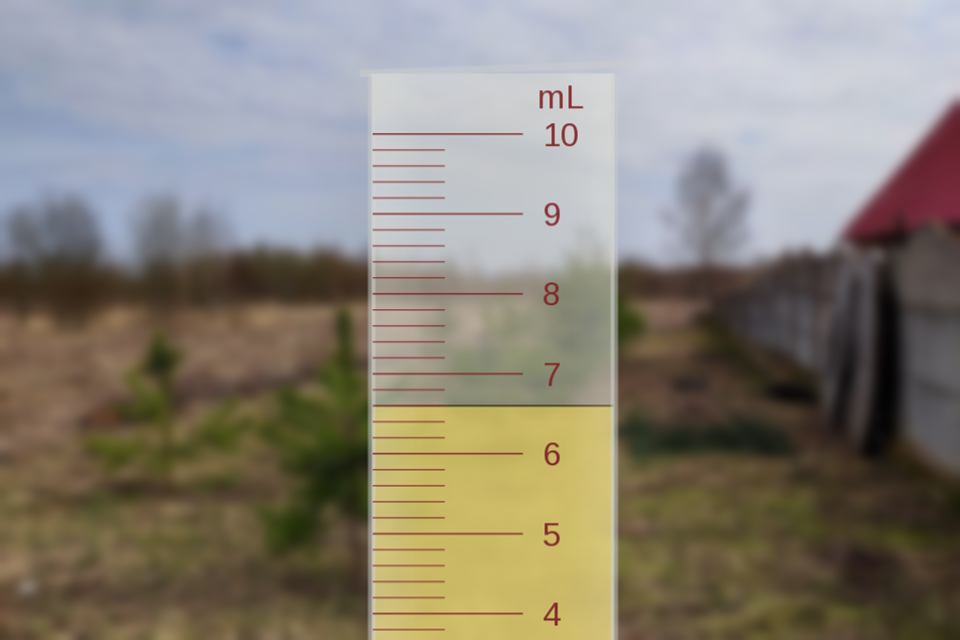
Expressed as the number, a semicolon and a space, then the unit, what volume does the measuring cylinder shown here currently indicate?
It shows 6.6; mL
